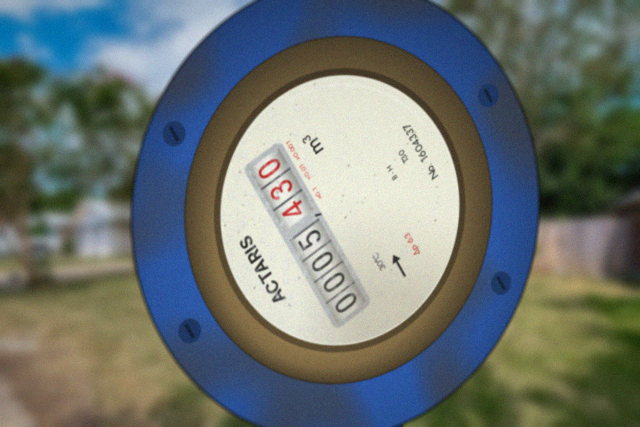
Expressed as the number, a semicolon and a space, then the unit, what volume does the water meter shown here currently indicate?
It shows 5.430; m³
